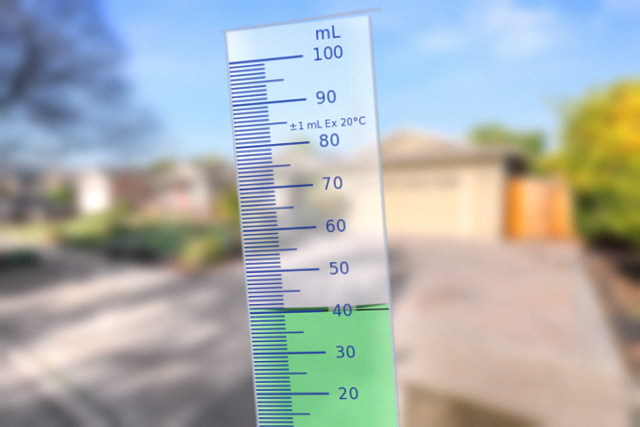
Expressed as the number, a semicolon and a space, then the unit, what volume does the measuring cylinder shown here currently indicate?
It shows 40; mL
